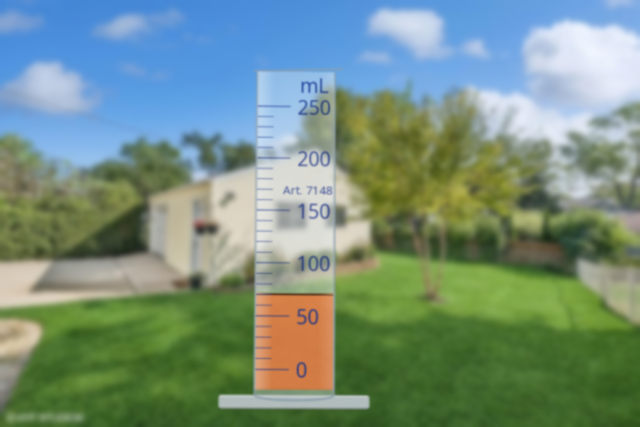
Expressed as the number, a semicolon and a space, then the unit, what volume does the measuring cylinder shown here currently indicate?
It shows 70; mL
